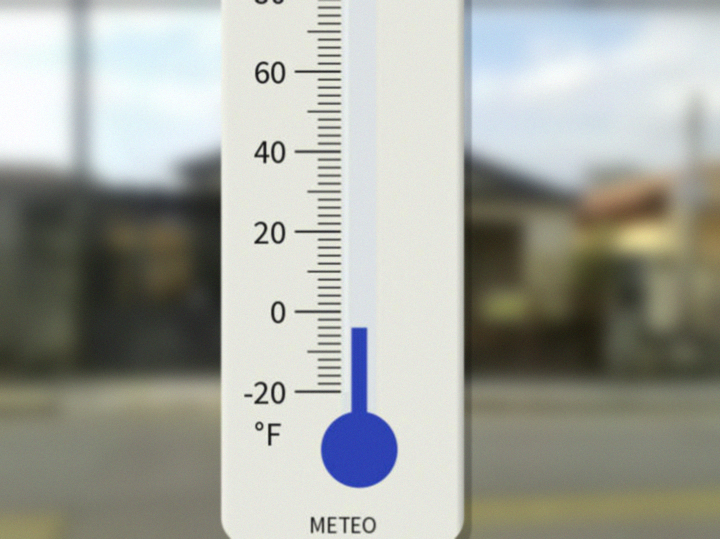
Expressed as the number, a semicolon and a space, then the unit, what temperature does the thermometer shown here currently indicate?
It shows -4; °F
